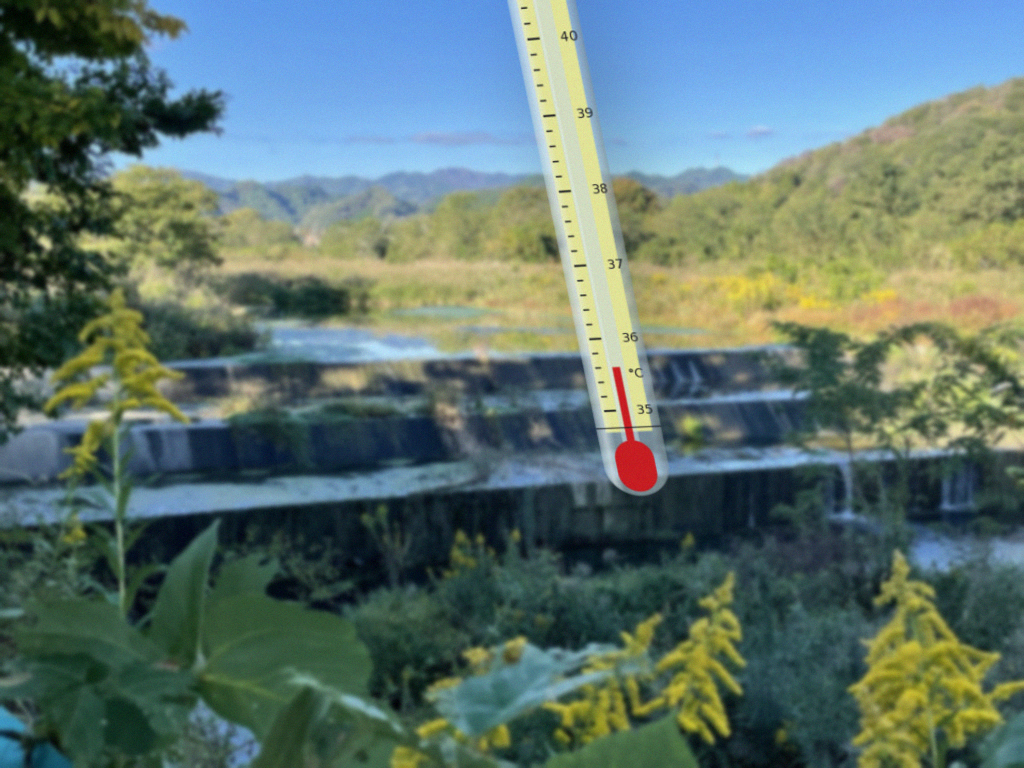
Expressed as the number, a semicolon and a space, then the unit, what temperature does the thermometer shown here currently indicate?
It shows 35.6; °C
